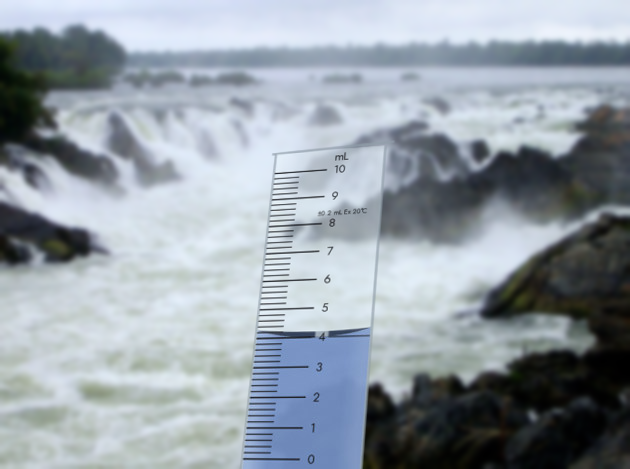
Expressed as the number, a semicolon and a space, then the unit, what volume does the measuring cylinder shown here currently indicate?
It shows 4; mL
